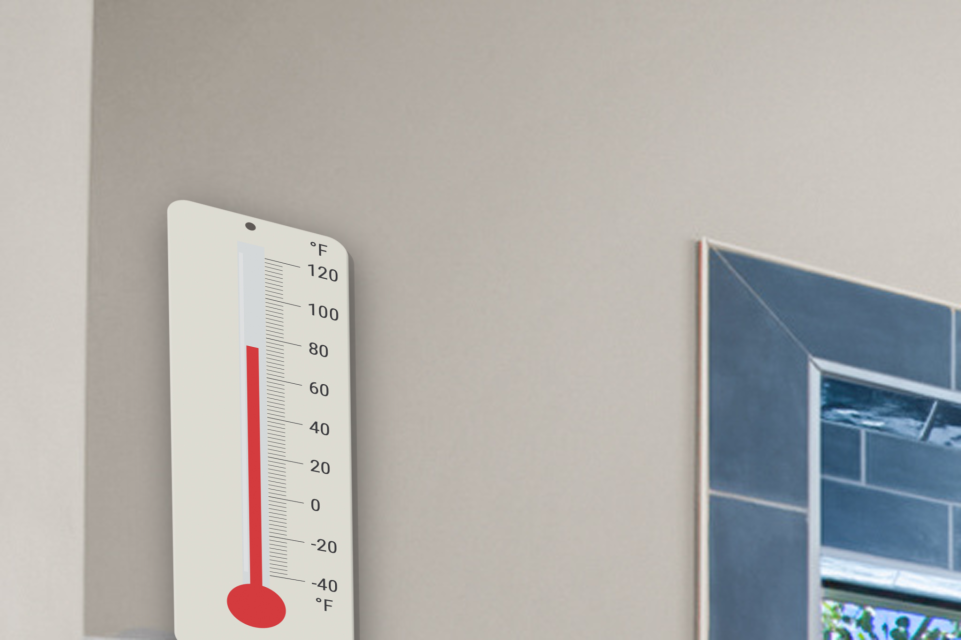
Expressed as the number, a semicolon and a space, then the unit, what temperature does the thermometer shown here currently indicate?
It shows 74; °F
